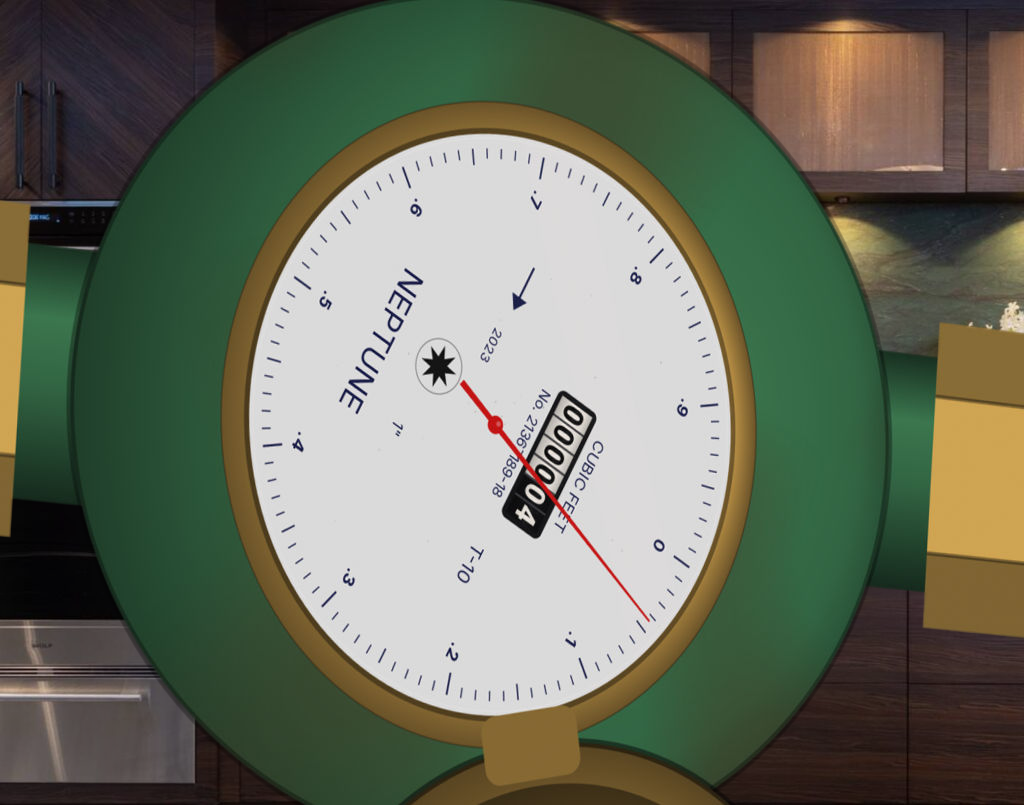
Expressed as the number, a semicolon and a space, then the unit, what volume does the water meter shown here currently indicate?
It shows 4.04; ft³
